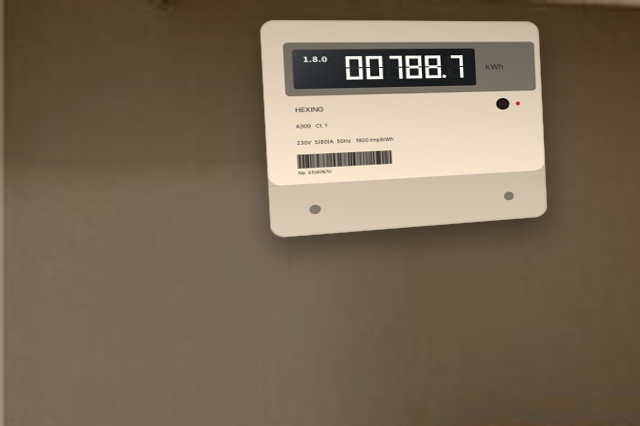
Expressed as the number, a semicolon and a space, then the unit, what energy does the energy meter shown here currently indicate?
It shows 788.7; kWh
